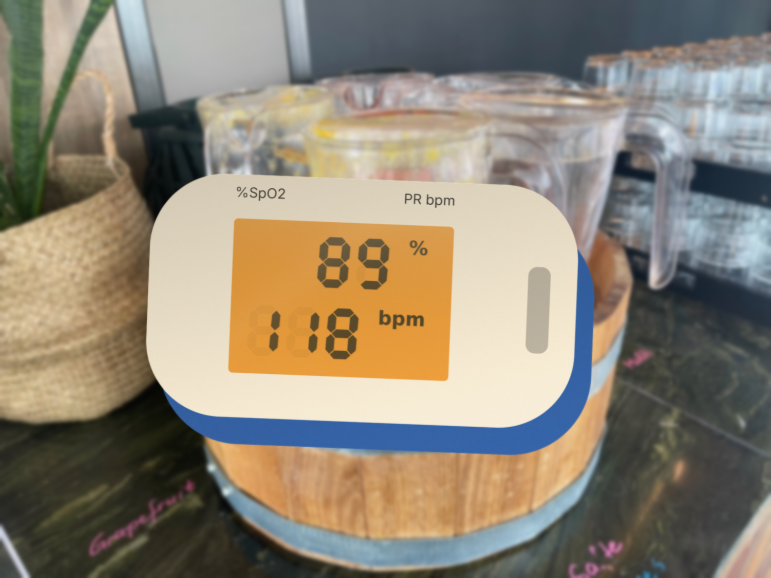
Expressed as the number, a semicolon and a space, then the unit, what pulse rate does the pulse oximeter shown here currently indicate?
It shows 118; bpm
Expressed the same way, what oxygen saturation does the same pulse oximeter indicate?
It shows 89; %
